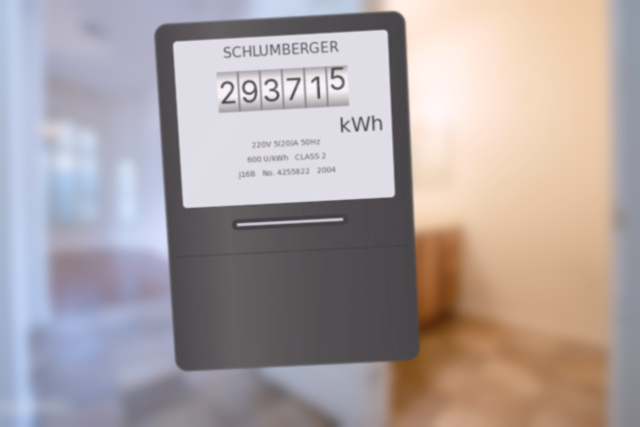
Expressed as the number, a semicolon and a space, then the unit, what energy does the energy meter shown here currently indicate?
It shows 293715; kWh
